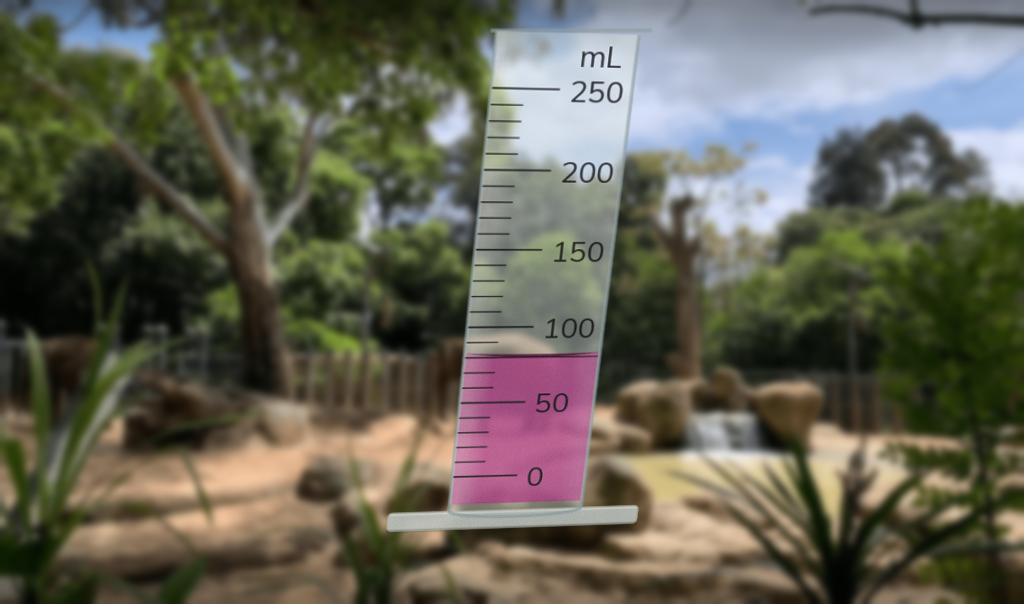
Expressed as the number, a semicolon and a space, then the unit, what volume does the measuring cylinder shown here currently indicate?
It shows 80; mL
